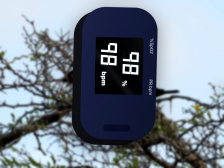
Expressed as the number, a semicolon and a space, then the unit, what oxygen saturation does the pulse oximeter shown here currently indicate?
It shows 98; %
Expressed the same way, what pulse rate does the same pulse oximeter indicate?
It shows 98; bpm
